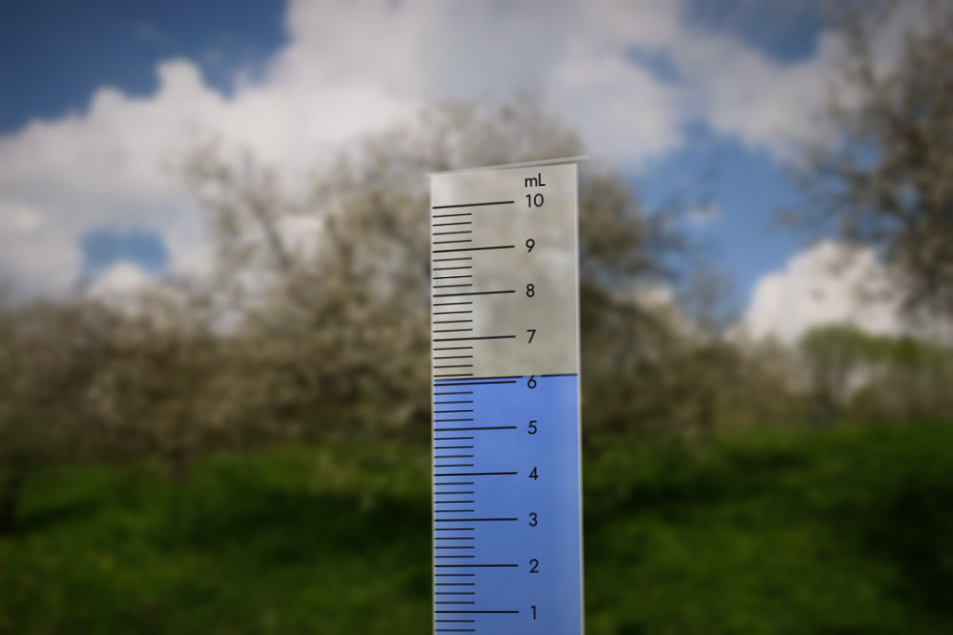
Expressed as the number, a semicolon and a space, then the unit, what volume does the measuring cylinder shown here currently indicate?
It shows 6.1; mL
